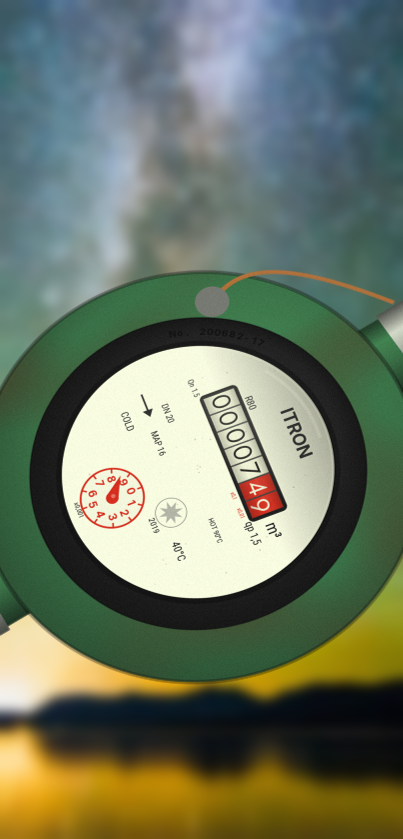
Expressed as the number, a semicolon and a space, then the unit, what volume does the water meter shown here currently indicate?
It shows 7.488; m³
